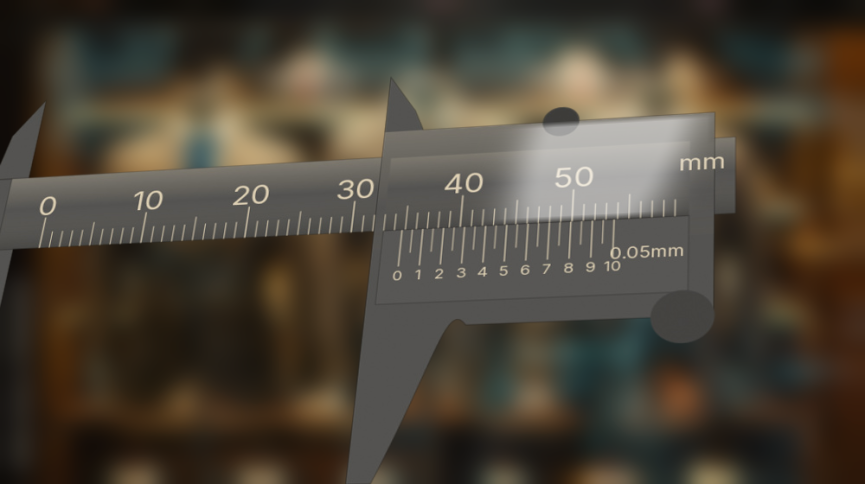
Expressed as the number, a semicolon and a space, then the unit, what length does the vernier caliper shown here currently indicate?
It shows 34.7; mm
